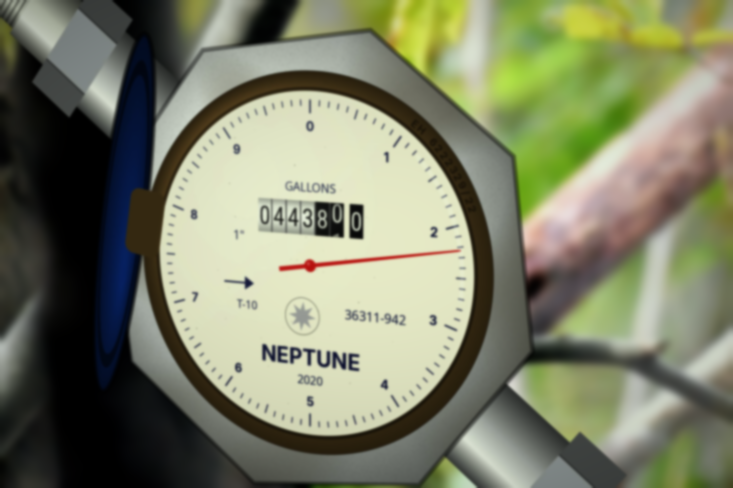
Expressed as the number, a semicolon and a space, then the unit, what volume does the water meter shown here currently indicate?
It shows 443802.2; gal
